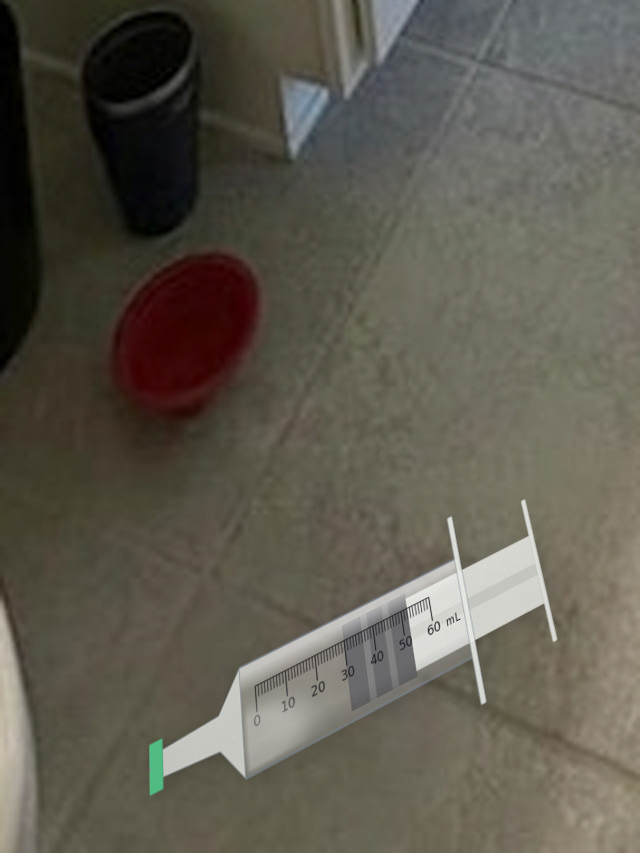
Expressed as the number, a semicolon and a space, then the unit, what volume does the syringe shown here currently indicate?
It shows 30; mL
